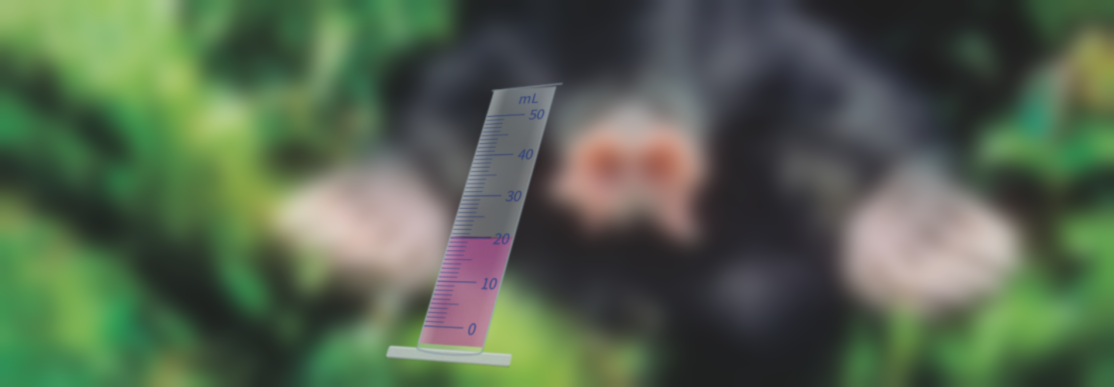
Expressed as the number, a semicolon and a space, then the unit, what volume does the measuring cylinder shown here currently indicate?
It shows 20; mL
